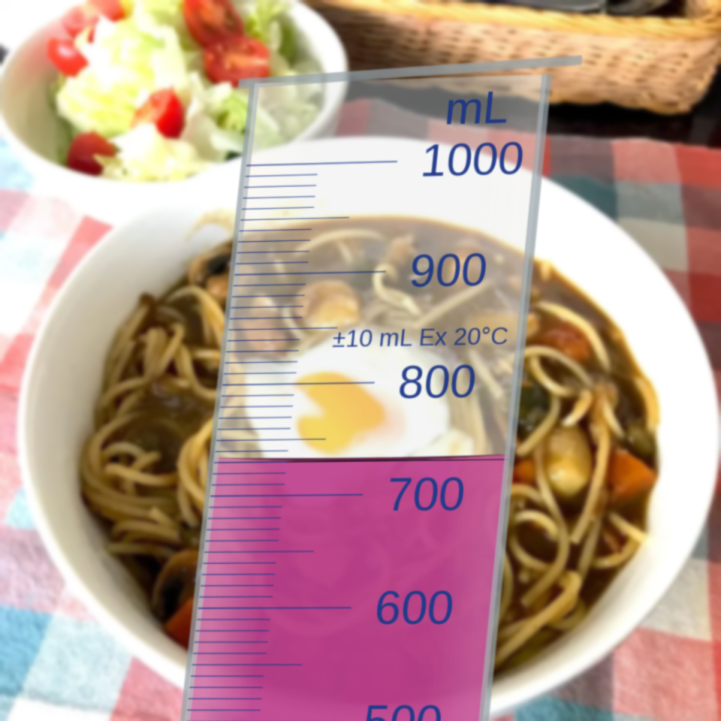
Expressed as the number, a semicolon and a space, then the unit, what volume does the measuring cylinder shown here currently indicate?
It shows 730; mL
